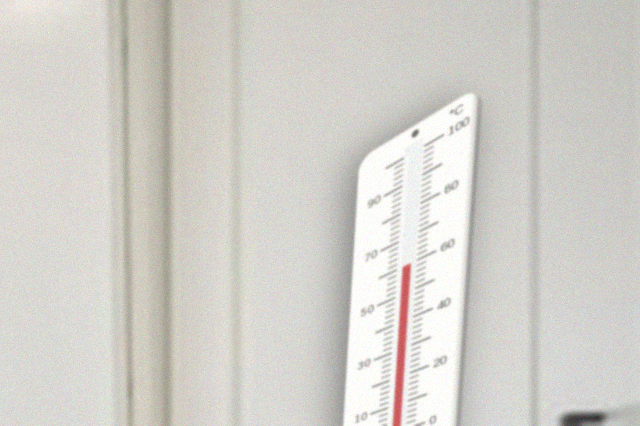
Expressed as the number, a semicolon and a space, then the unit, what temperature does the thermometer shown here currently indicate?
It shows 60; °C
